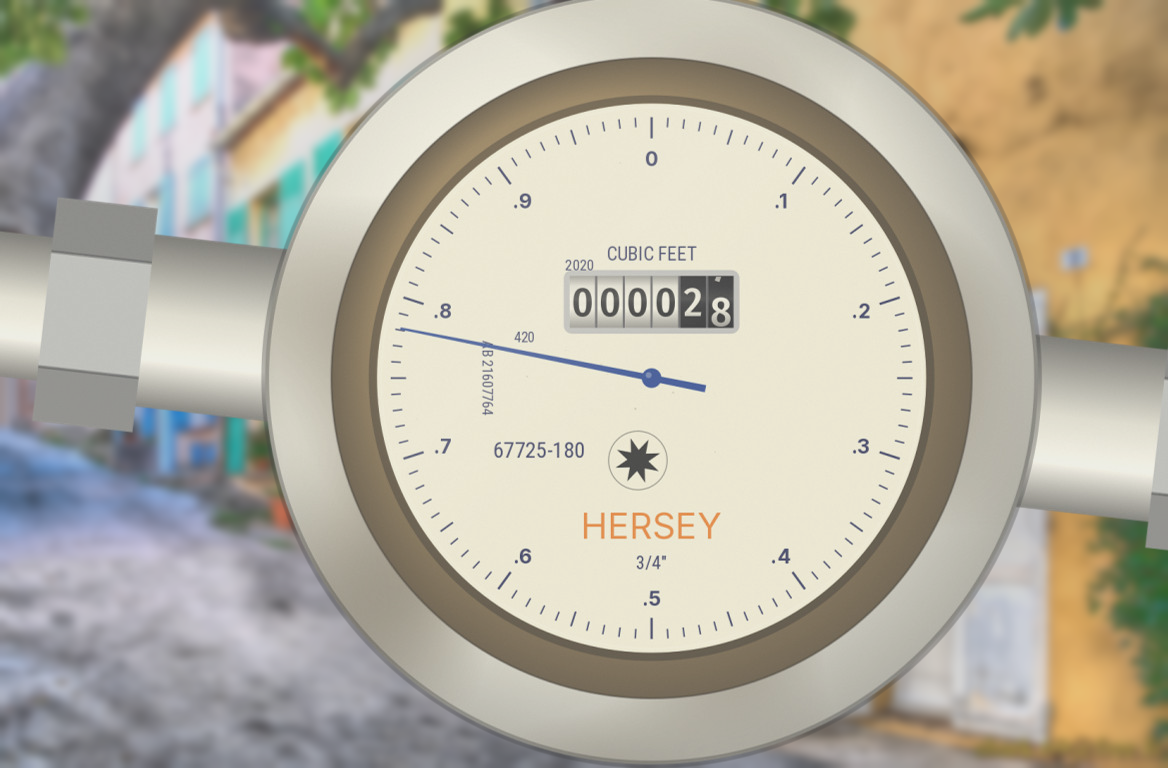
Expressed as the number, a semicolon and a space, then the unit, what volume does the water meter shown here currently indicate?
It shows 27.78; ft³
